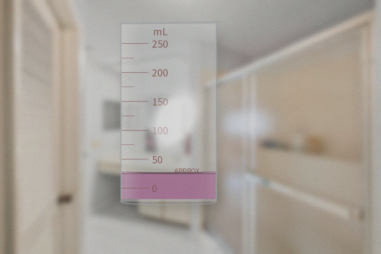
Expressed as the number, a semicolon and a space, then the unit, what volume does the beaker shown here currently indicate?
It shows 25; mL
